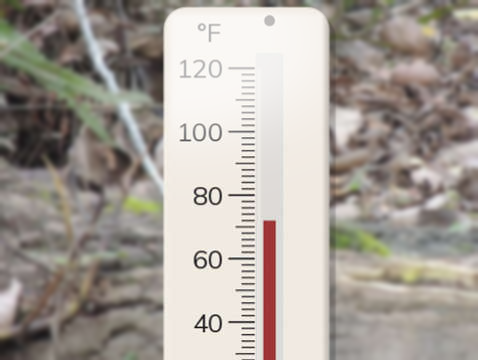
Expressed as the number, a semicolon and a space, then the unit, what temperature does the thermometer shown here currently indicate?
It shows 72; °F
